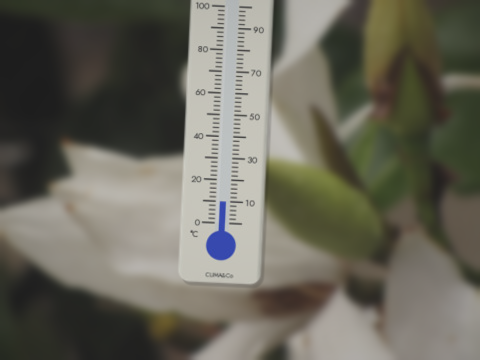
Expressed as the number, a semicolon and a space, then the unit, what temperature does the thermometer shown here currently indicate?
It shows 10; °C
